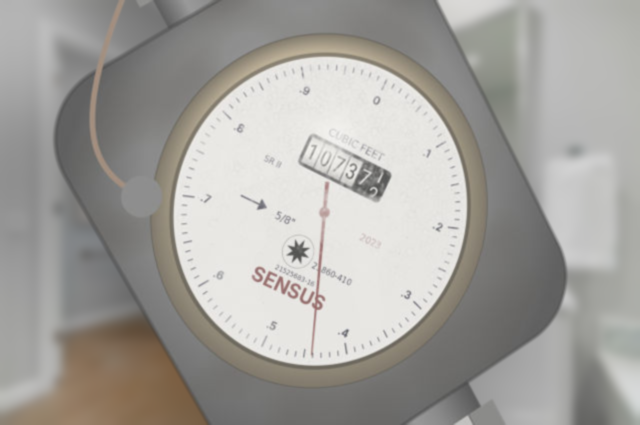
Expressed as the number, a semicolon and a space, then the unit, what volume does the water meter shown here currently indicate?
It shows 107371.44; ft³
